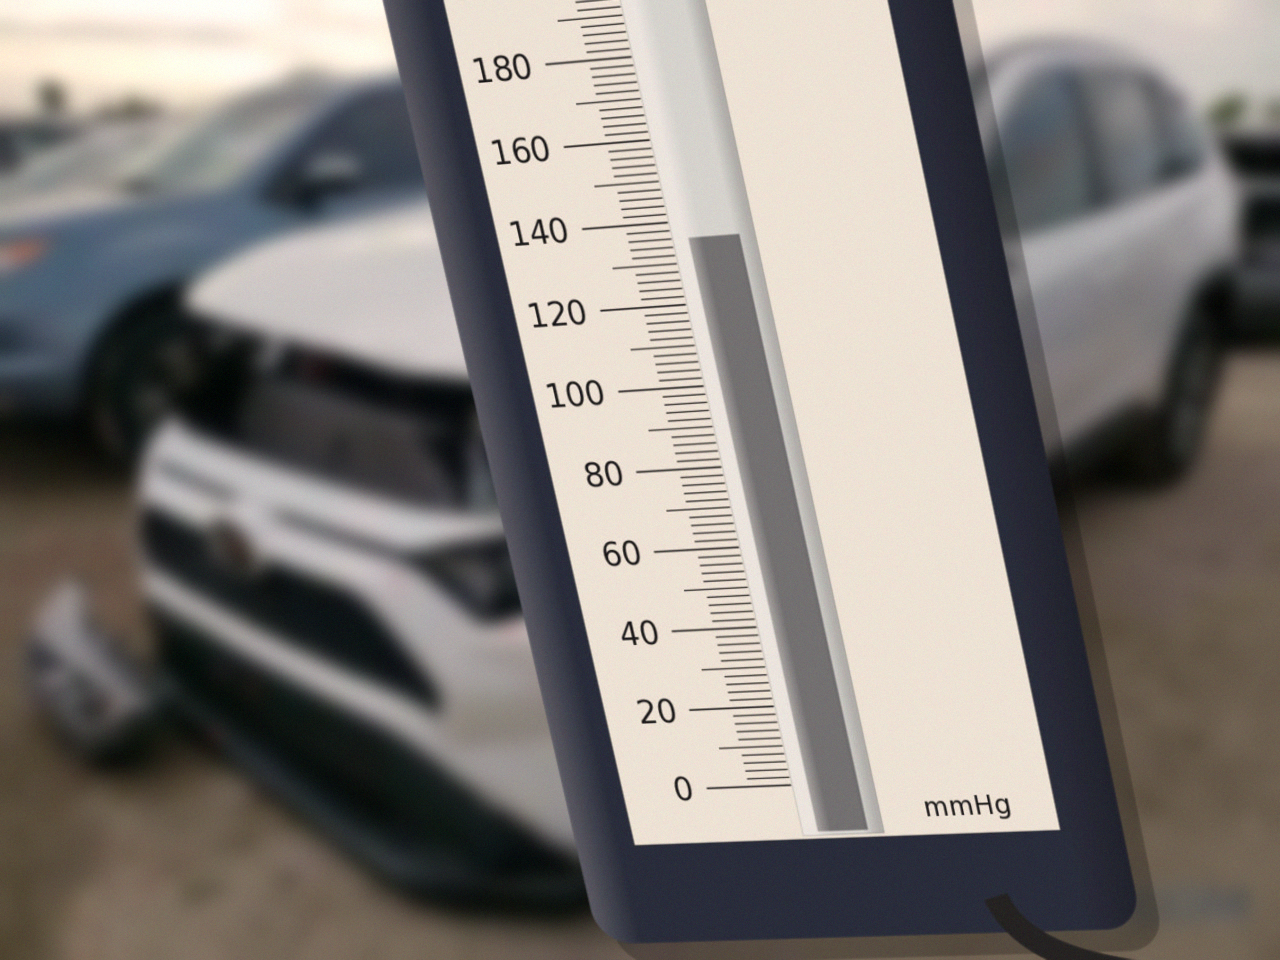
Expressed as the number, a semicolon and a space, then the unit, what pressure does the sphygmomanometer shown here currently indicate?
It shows 136; mmHg
